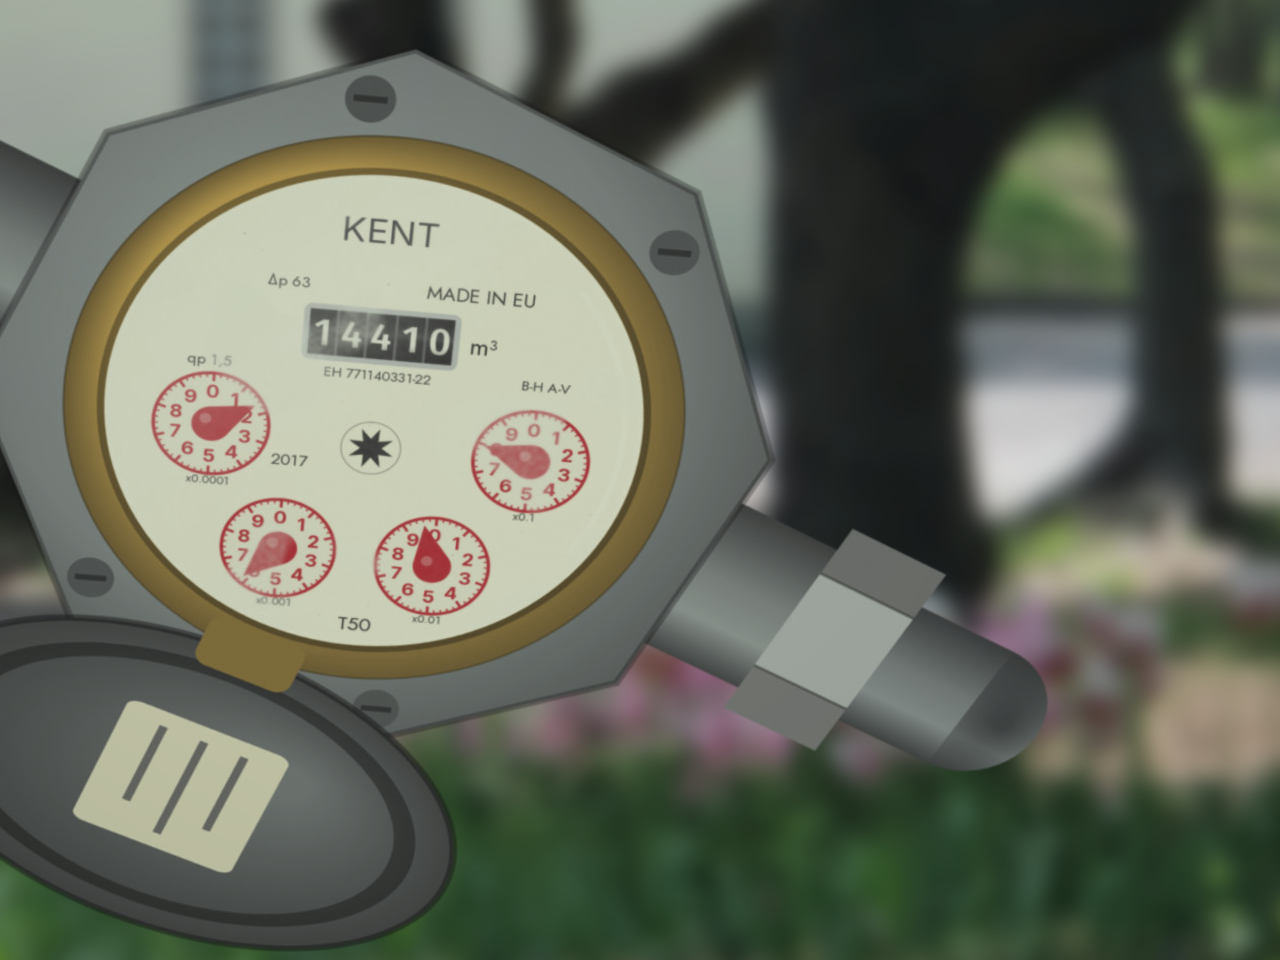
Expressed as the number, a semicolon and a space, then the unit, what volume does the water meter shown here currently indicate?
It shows 14410.7961; m³
